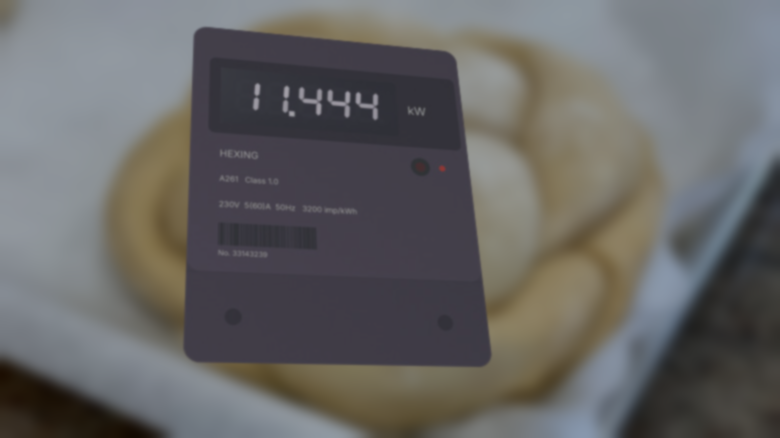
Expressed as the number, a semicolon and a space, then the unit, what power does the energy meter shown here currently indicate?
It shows 11.444; kW
